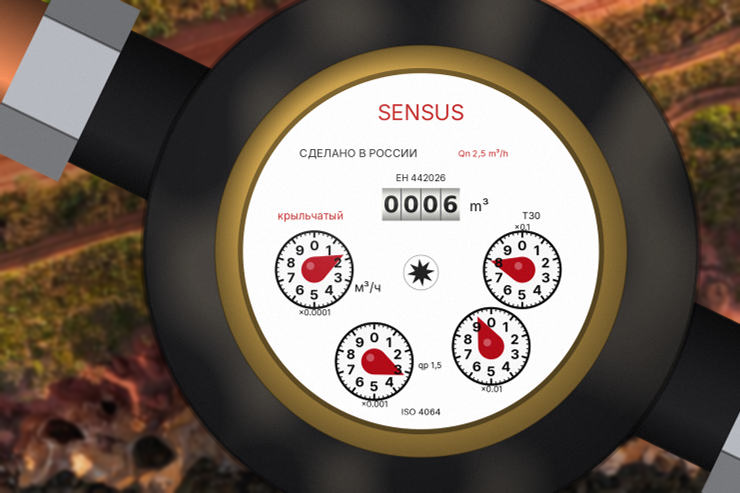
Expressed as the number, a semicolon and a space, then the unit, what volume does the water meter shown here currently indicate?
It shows 6.7931; m³
